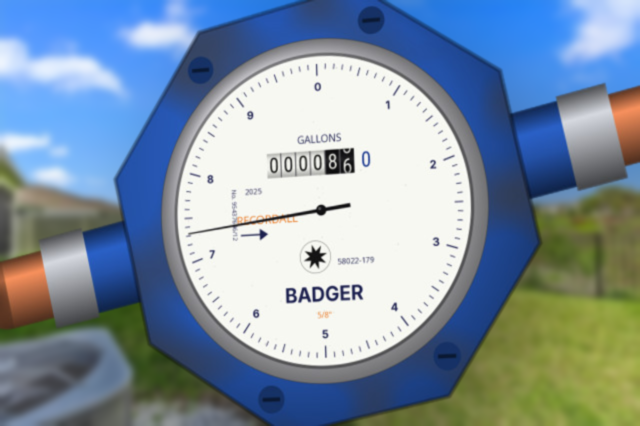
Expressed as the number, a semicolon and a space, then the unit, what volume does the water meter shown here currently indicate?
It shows 857.3; gal
